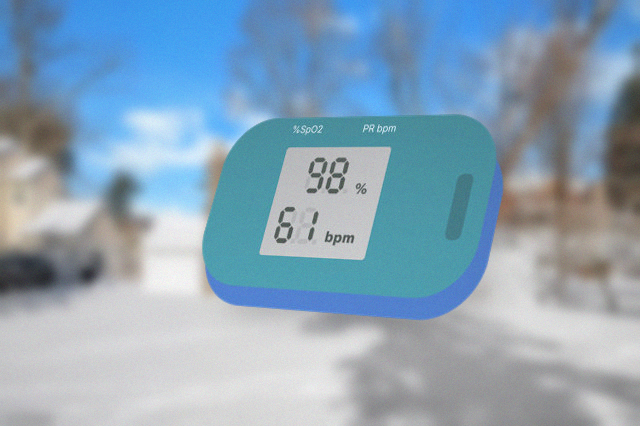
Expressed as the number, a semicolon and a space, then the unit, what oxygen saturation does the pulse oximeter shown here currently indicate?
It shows 98; %
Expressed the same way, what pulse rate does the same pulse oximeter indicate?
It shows 61; bpm
